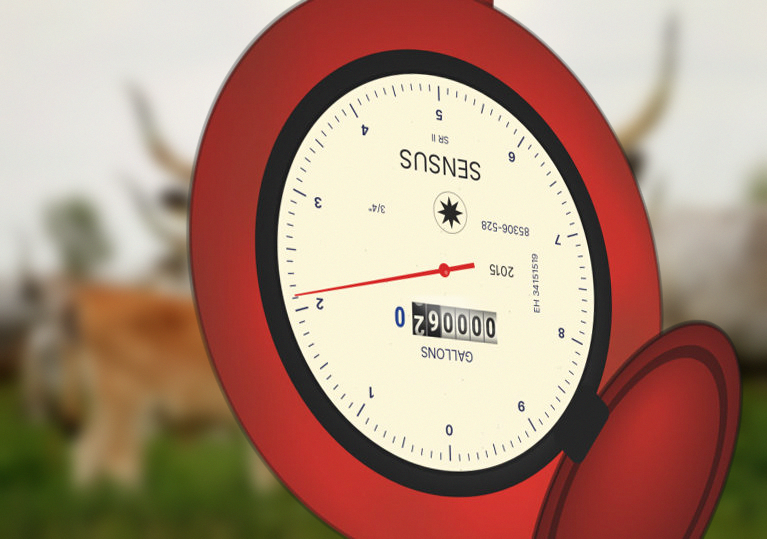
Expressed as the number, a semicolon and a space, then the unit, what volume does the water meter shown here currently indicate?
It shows 622.1; gal
